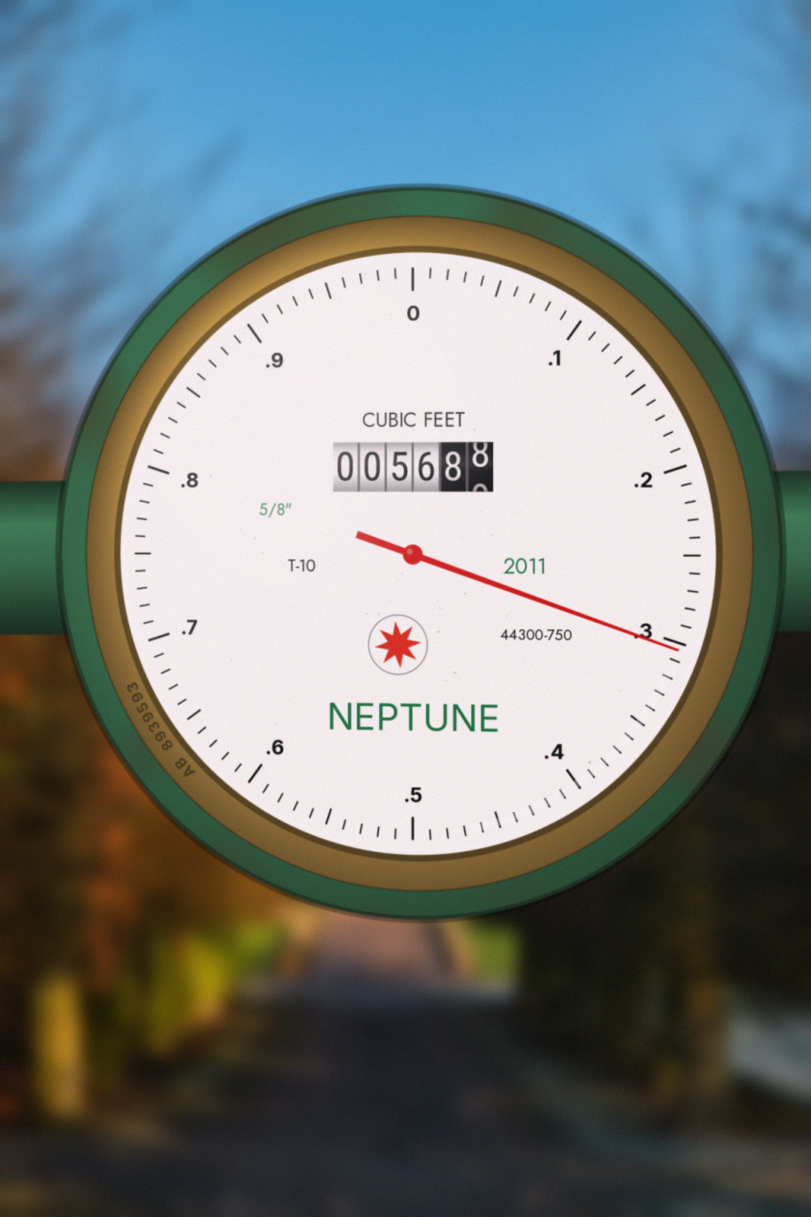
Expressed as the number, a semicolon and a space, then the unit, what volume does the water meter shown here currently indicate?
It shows 5688.30; ft³
